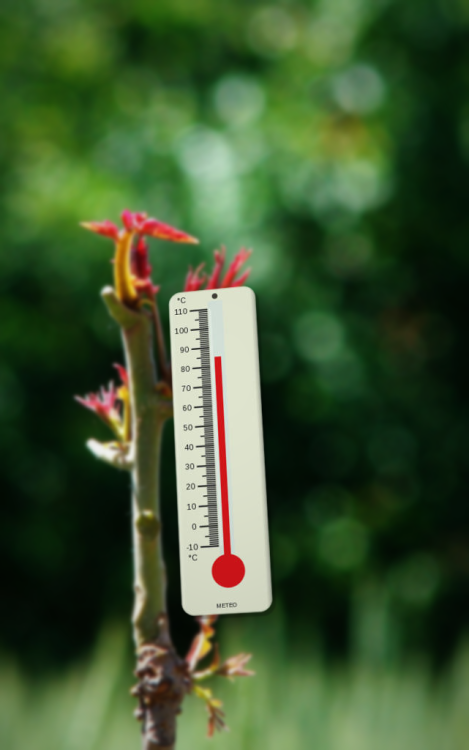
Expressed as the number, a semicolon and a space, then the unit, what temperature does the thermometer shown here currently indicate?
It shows 85; °C
